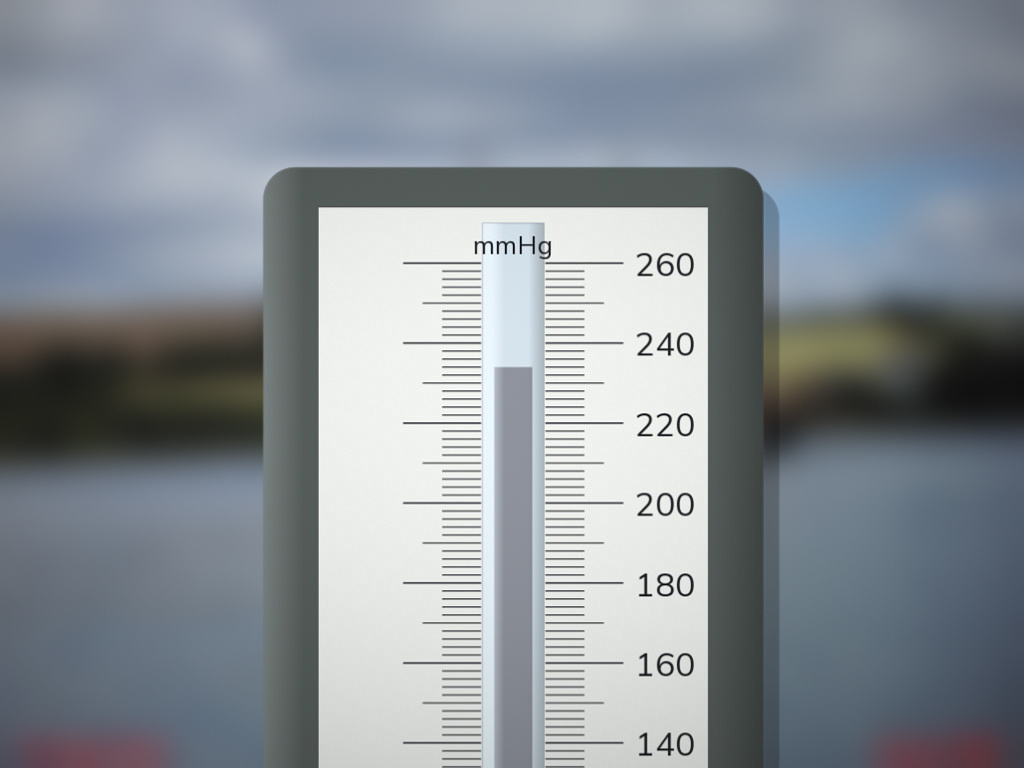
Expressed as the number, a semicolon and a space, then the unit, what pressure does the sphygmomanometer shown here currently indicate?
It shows 234; mmHg
